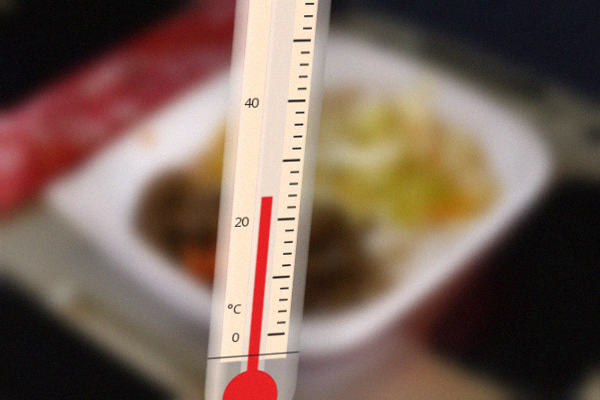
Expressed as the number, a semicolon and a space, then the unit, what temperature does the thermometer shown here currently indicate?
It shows 24; °C
